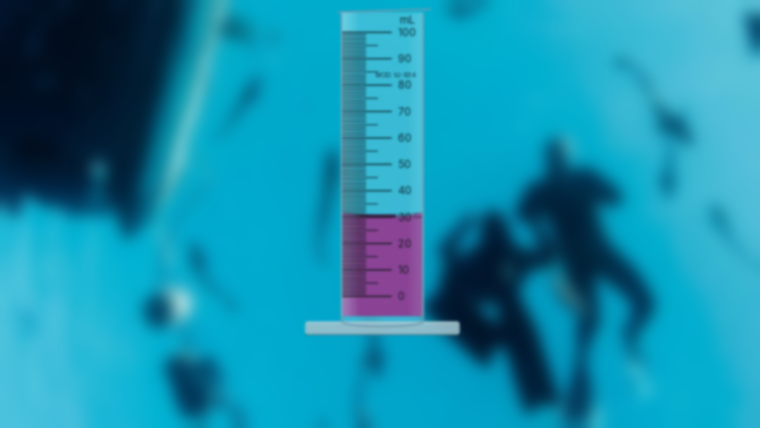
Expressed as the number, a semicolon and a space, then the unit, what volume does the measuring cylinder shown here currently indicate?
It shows 30; mL
